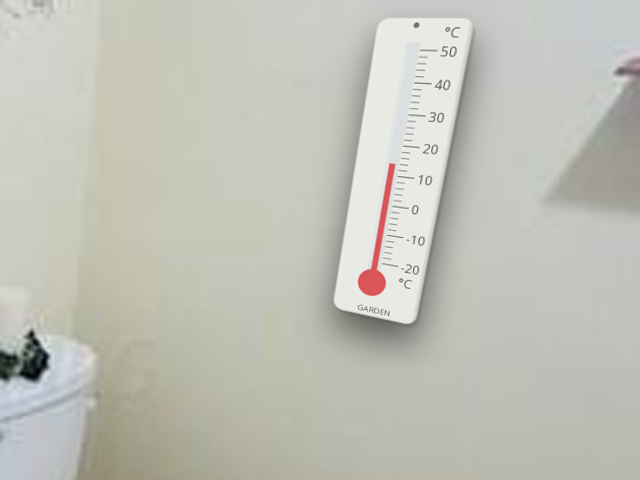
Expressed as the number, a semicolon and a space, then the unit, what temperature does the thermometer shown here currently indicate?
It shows 14; °C
